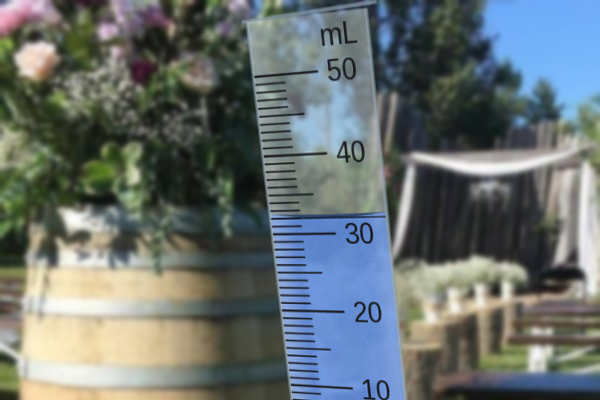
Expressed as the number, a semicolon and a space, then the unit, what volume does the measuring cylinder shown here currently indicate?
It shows 32; mL
